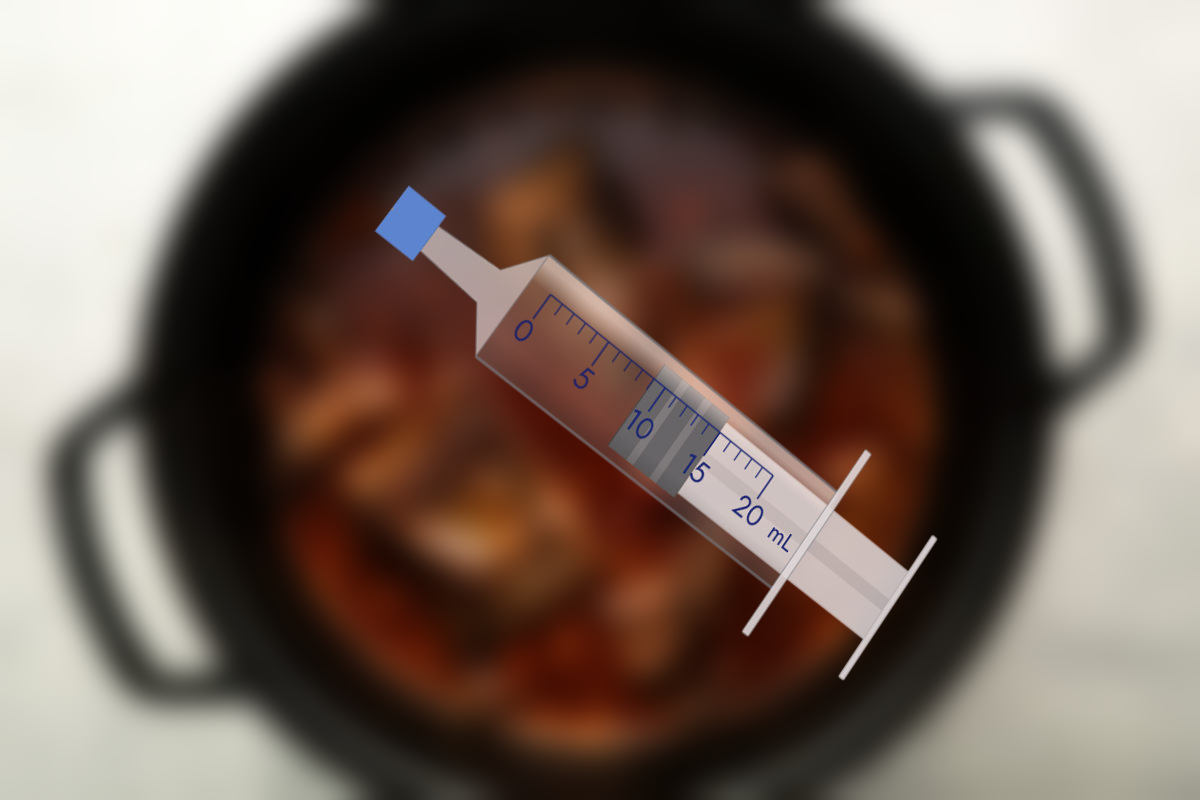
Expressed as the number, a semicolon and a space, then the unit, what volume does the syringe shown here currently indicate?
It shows 9; mL
